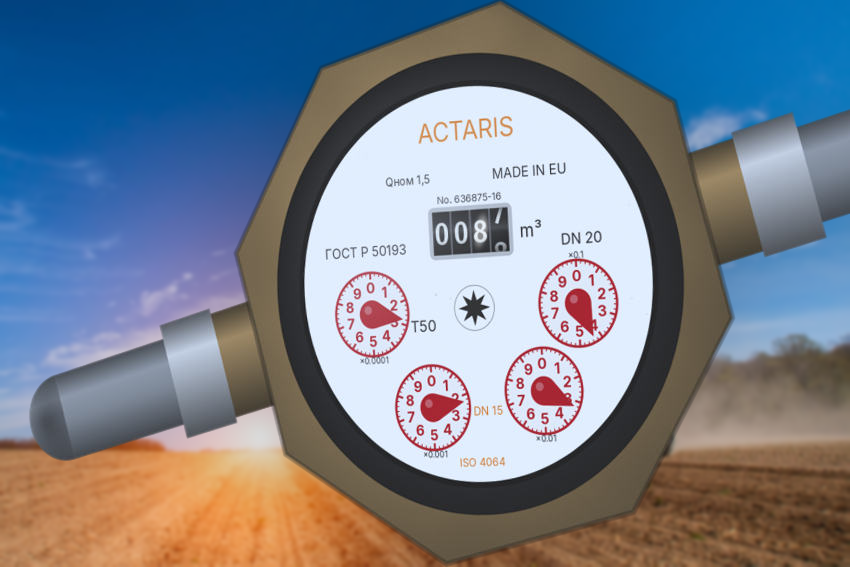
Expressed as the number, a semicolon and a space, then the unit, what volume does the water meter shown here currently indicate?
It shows 87.4322; m³
